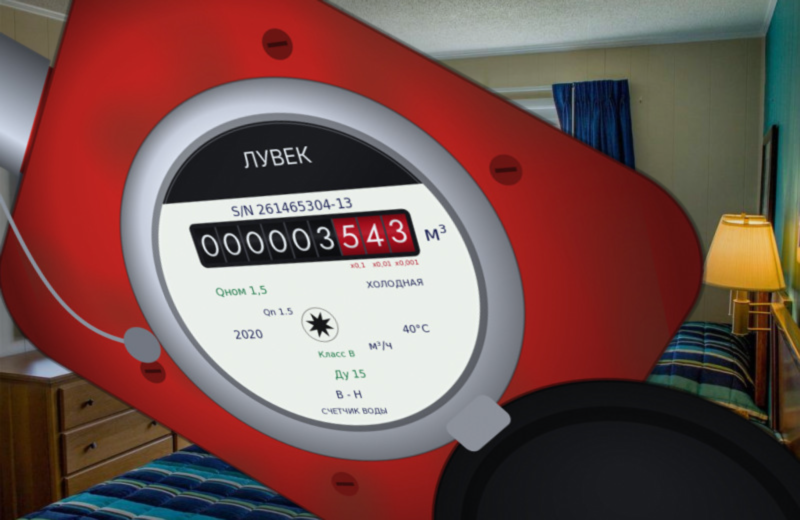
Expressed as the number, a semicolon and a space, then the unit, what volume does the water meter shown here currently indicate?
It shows 3.543; m³
